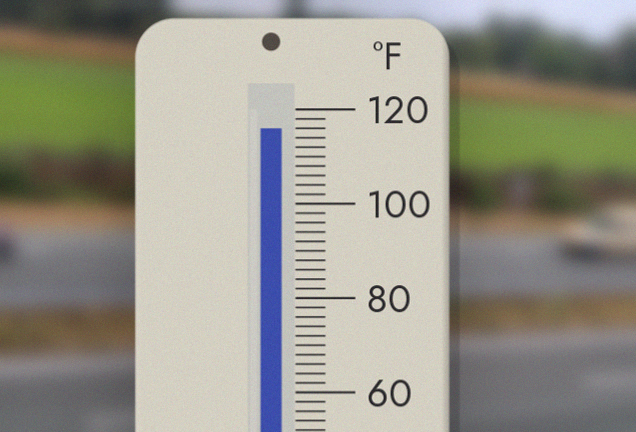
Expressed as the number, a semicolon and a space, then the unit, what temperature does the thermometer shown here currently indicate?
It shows 116; °F
